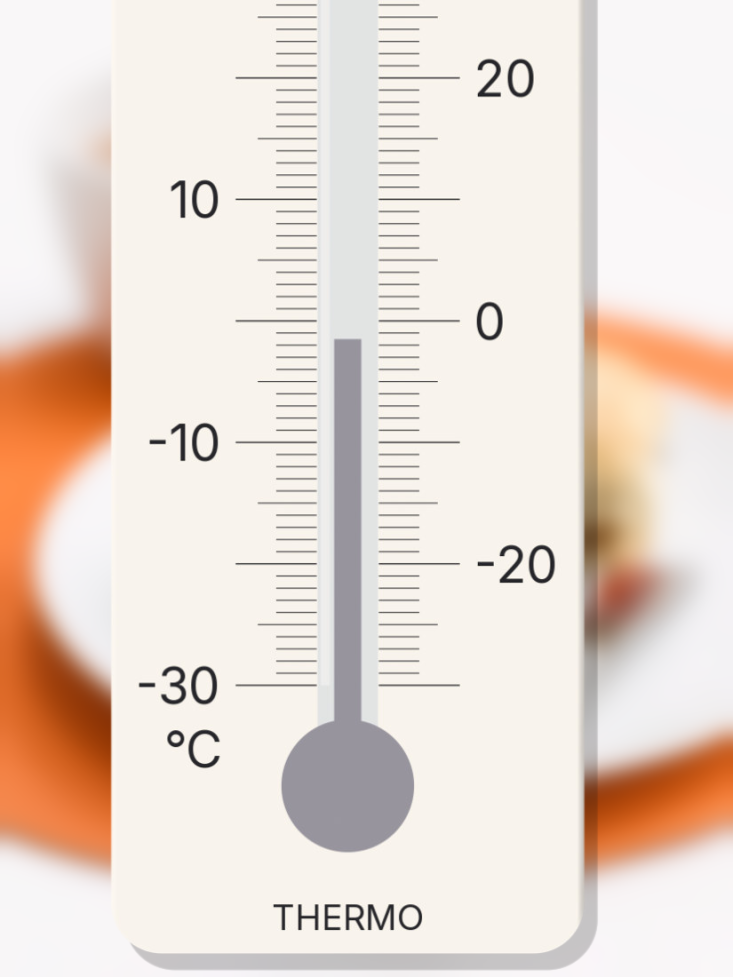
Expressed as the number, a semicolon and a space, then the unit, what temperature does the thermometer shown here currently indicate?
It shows -1.5; °C
